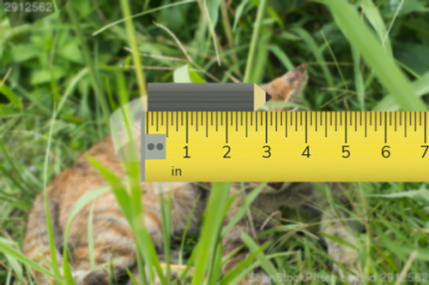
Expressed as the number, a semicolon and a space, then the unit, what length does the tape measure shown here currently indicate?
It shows 3.125; in
